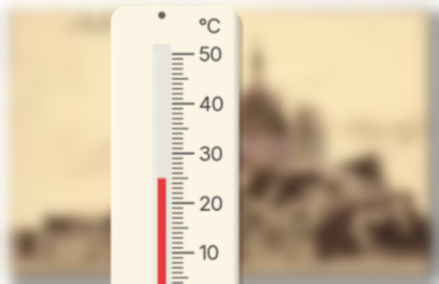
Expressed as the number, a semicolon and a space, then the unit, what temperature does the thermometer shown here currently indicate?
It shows 25; °C
